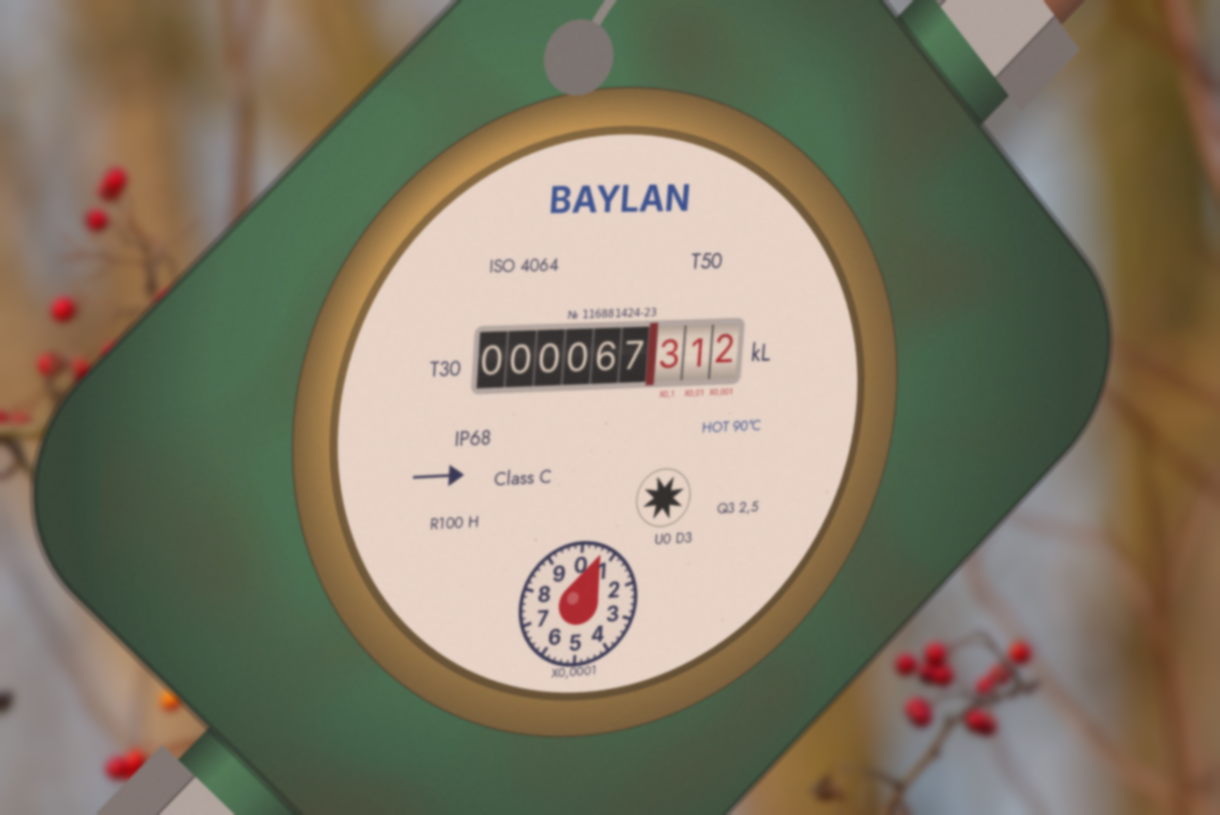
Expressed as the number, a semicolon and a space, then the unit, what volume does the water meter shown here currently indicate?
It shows 67.3120; kL
